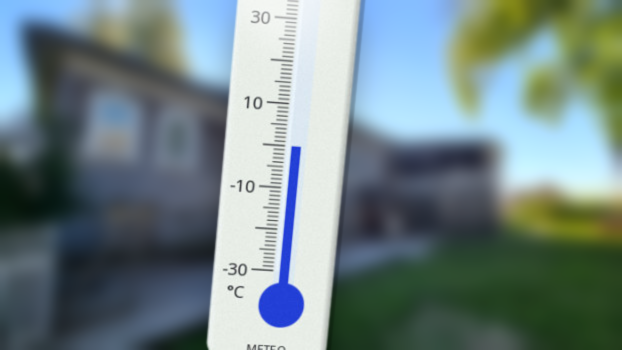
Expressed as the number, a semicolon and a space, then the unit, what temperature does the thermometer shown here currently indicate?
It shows 0; °C
